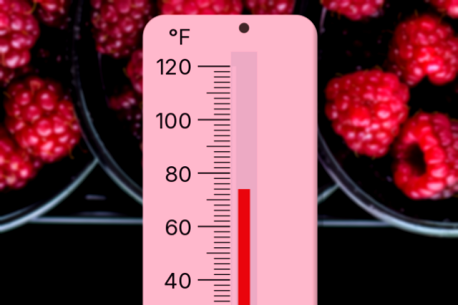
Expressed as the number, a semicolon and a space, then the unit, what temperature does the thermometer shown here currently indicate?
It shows 74; °F
